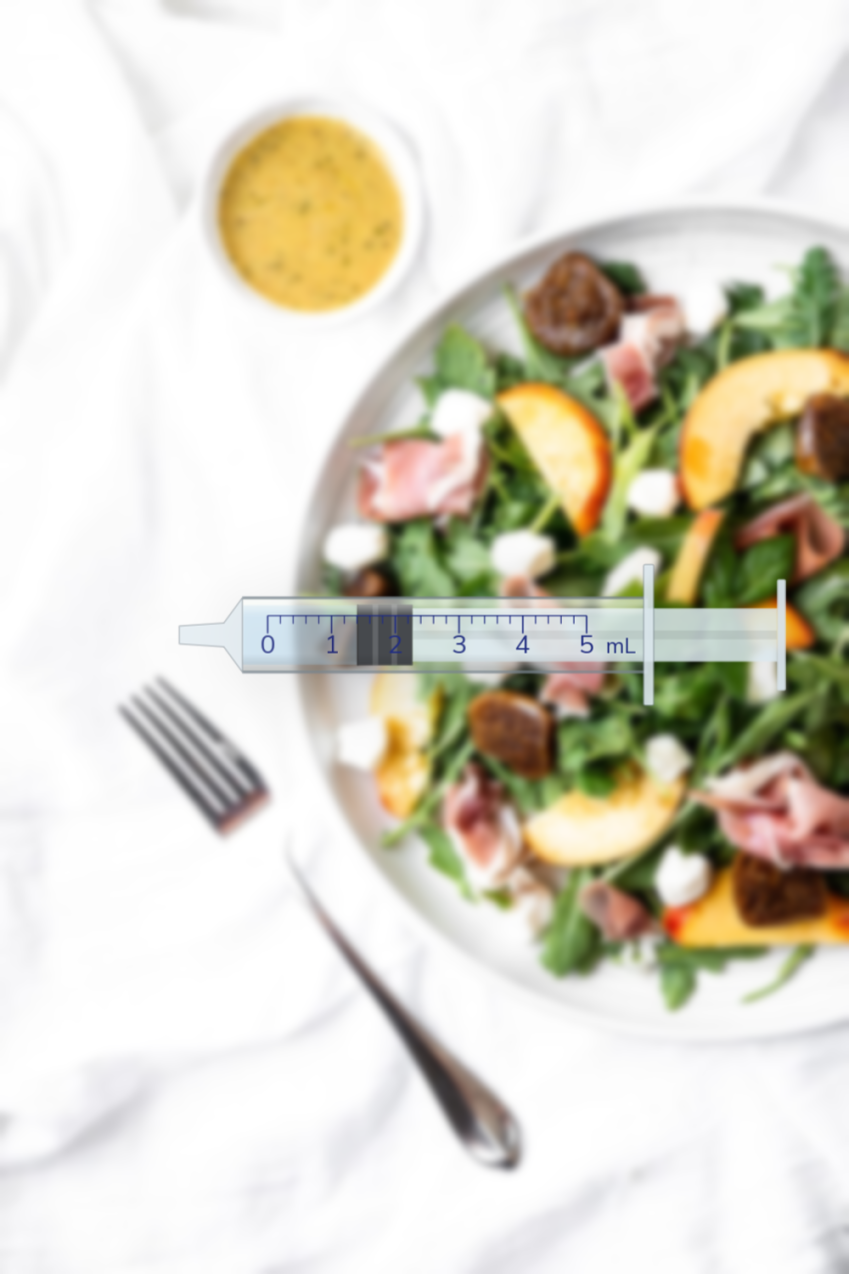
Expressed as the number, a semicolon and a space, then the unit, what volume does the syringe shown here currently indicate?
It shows 1.4; mL
